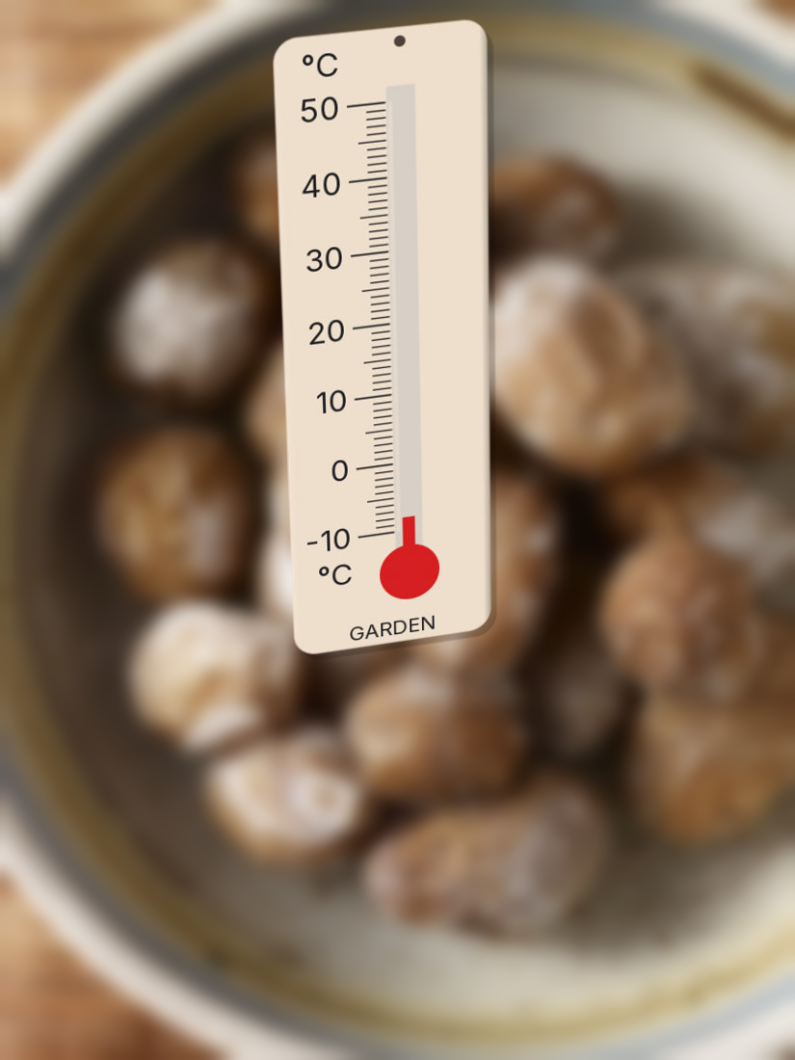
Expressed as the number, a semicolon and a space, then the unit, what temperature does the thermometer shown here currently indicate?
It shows -8; °C
